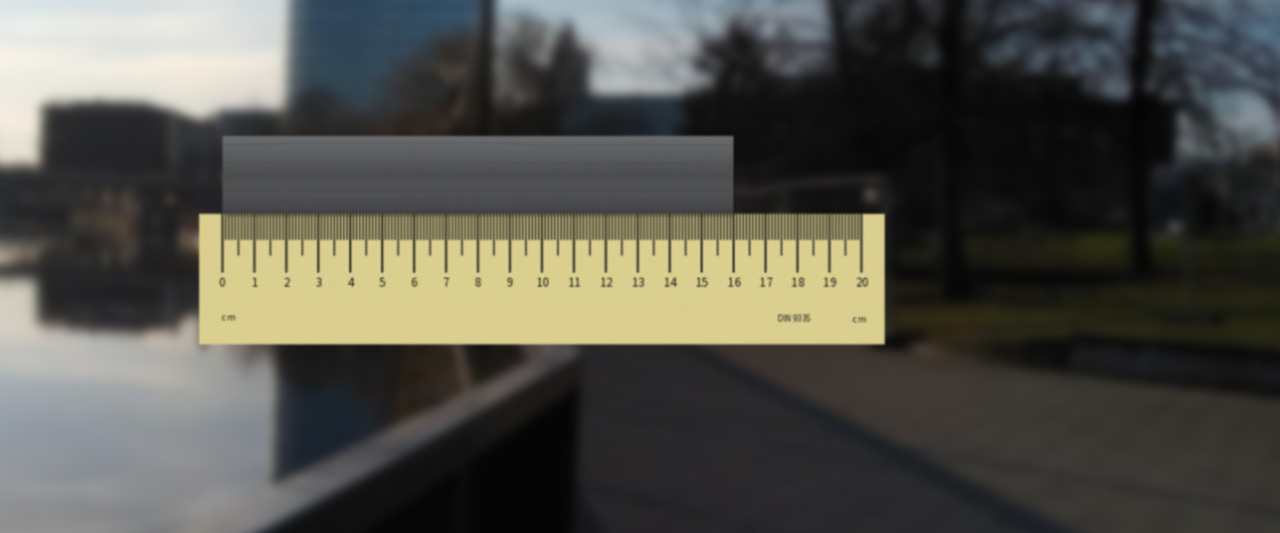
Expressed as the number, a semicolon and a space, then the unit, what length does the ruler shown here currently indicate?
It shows 16; cm
